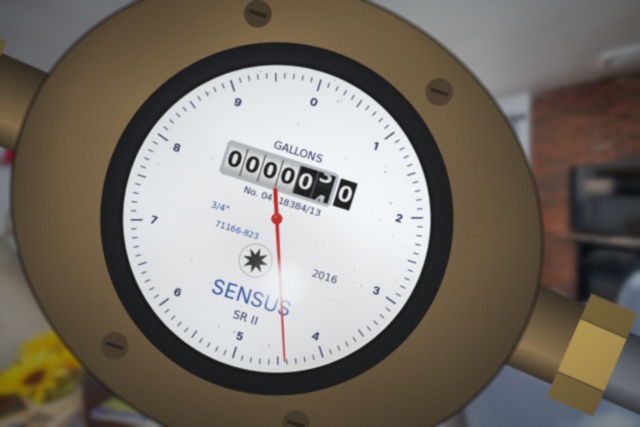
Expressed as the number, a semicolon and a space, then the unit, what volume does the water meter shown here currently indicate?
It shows 34.4; gal
